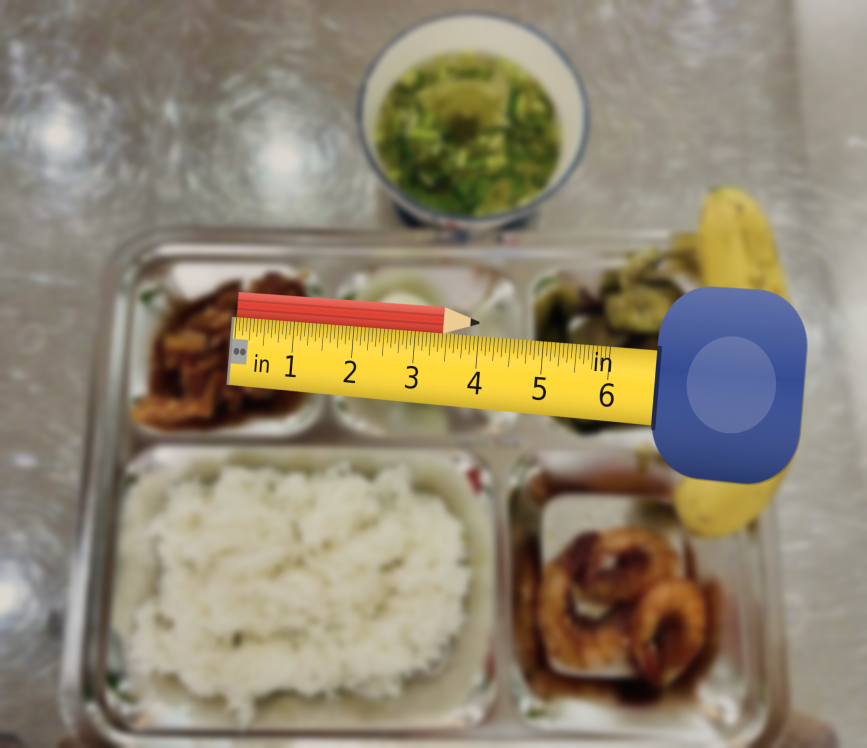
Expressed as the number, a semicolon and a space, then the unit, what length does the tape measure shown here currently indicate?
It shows 4; in
